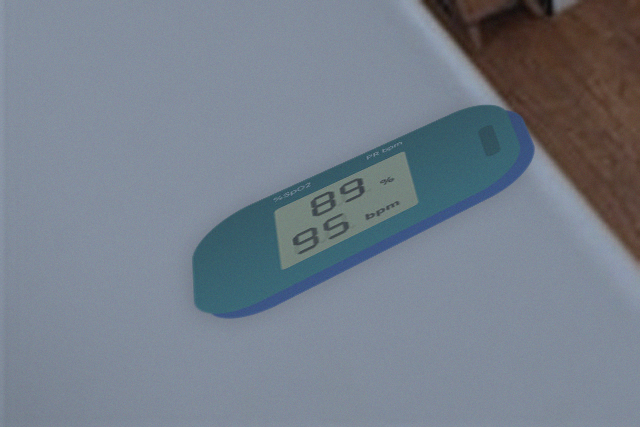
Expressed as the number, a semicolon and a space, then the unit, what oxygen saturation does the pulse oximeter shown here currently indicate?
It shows 89; %
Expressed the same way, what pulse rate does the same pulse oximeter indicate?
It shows 95; bpm
